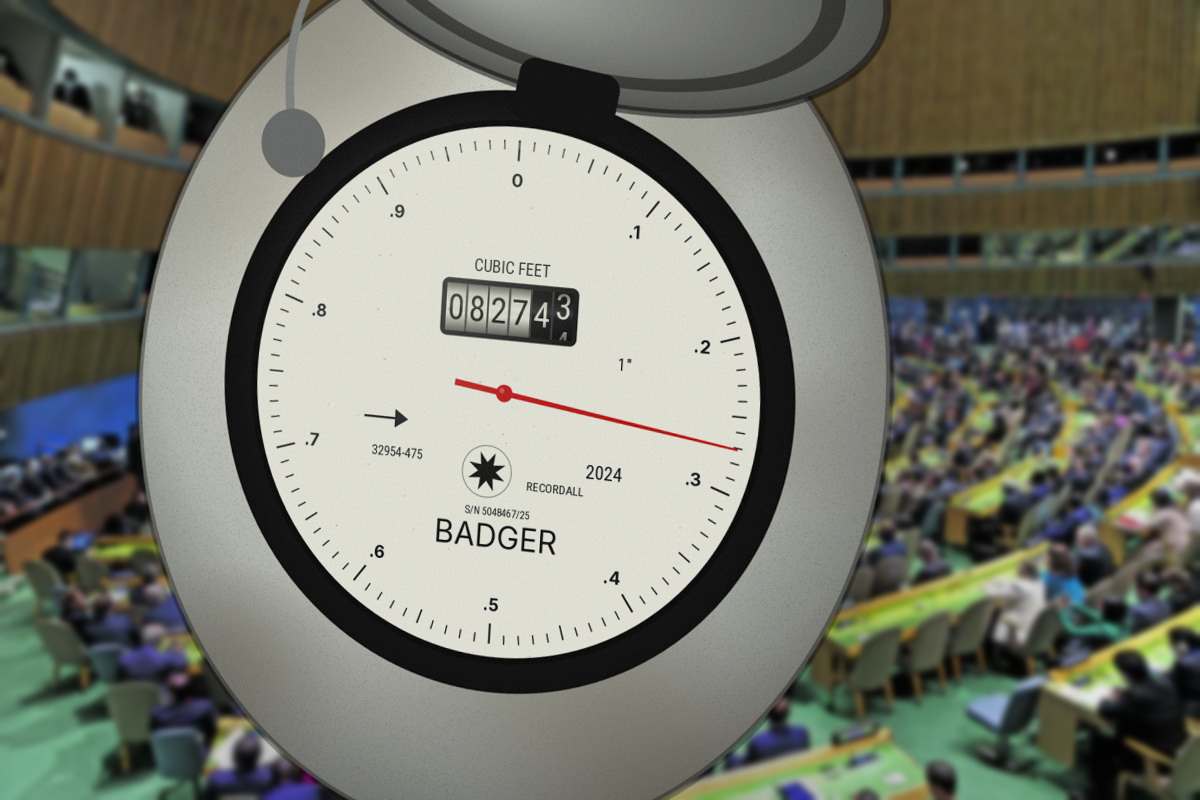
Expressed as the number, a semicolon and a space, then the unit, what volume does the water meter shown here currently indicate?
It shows 82743.27; ft³
